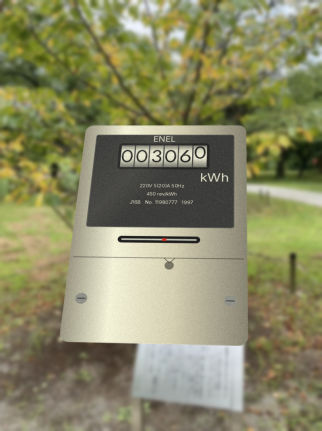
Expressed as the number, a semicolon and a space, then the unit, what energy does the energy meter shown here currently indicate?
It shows 3060; kWh
